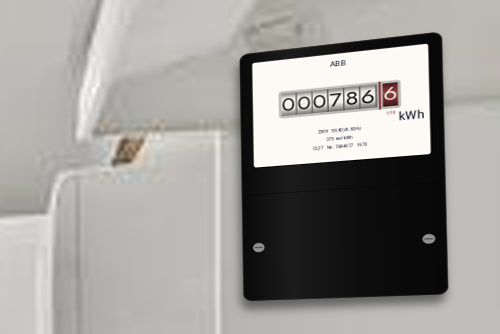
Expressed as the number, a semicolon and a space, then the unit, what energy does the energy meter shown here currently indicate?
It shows 786.6; kWh
